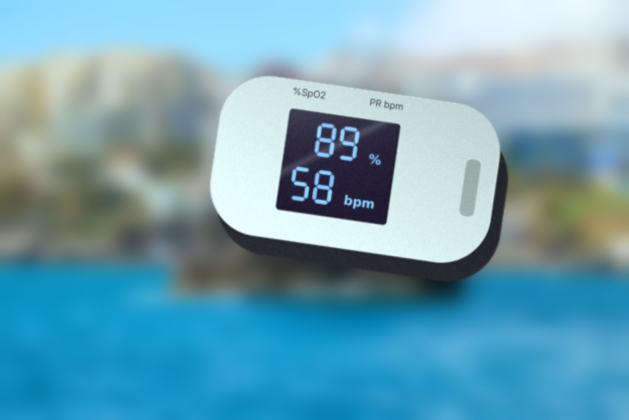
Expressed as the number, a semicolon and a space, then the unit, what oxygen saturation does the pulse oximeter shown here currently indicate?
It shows 89; %
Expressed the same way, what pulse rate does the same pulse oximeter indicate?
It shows 58; bpm
